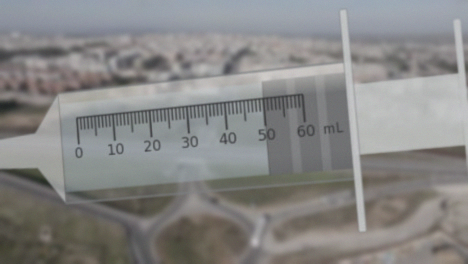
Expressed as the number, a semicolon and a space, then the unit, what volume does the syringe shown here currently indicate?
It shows 50; mL
